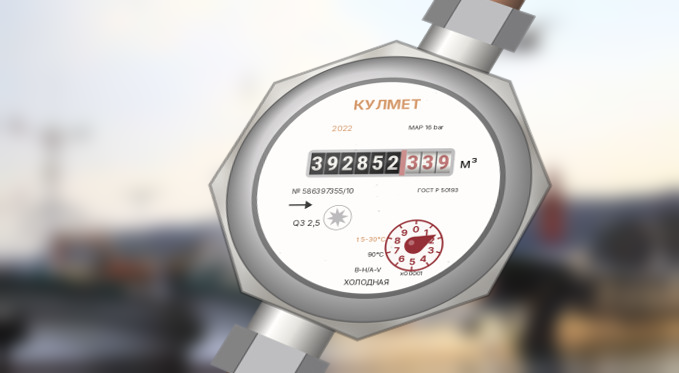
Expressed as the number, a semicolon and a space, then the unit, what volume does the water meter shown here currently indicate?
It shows 392852.3391; m³
